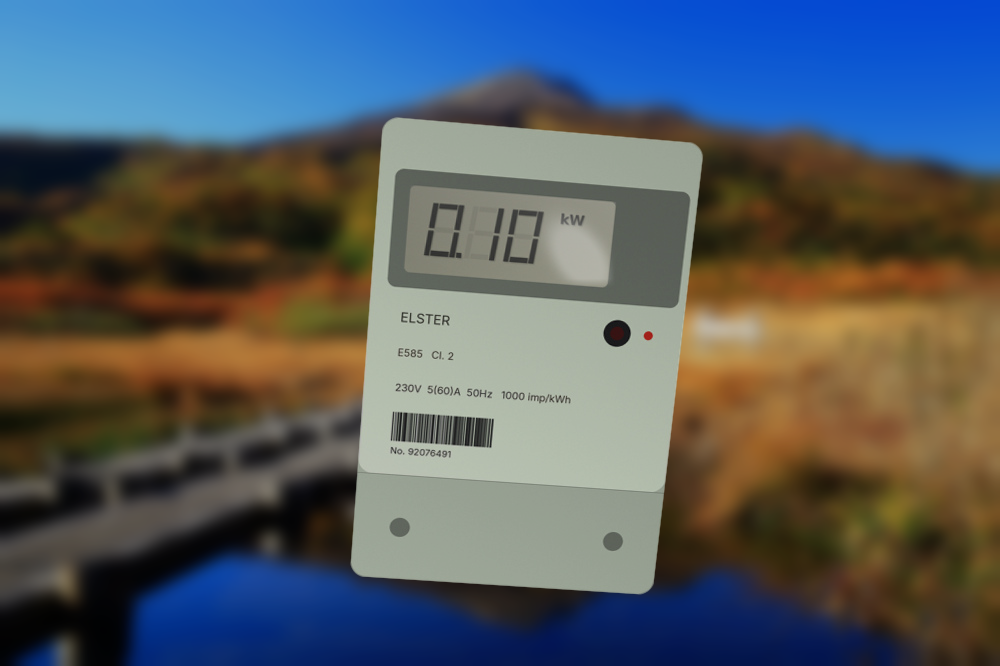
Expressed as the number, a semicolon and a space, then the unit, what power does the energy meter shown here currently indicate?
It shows 0.10; kW
